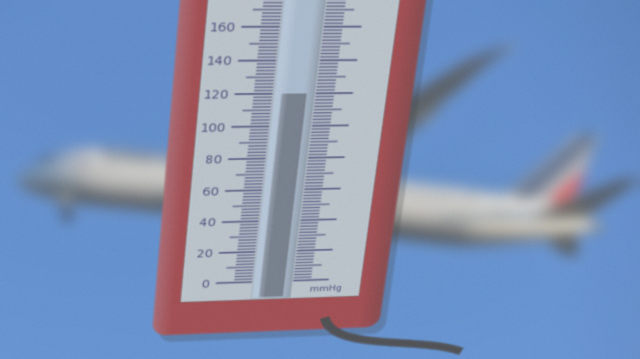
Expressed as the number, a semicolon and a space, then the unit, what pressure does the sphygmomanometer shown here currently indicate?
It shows 120; mmHg
